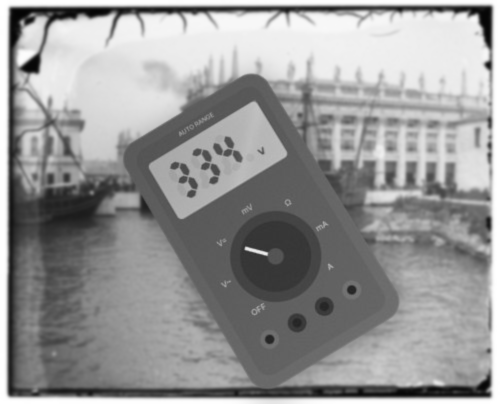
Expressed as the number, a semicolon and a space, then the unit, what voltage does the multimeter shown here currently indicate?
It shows 334; V
